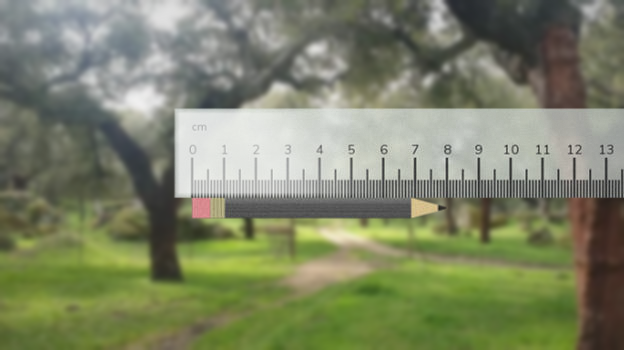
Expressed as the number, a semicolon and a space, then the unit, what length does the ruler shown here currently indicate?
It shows 8; cm
